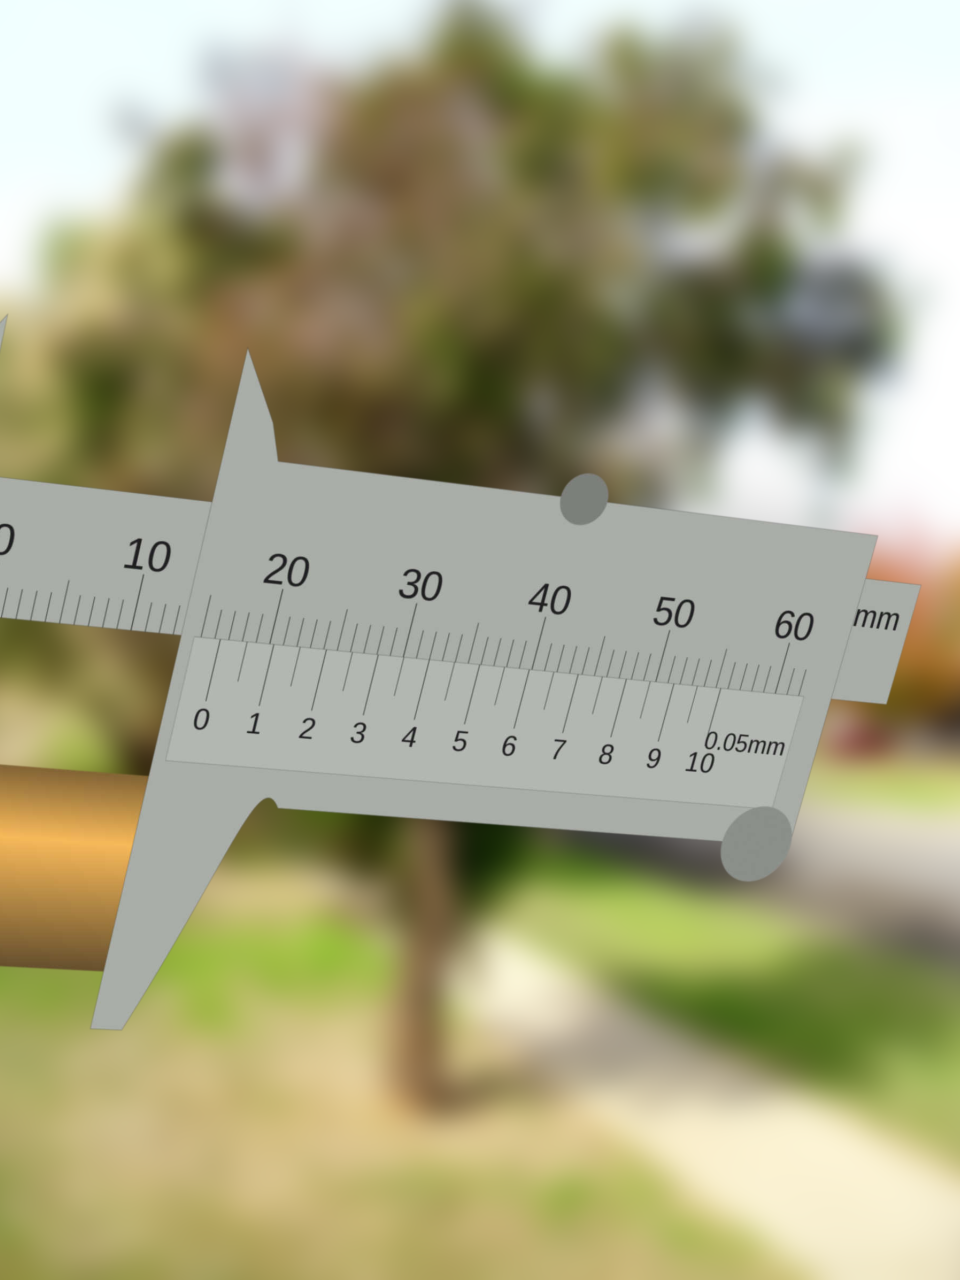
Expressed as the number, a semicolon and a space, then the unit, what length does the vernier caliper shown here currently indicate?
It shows 16.4; mm
